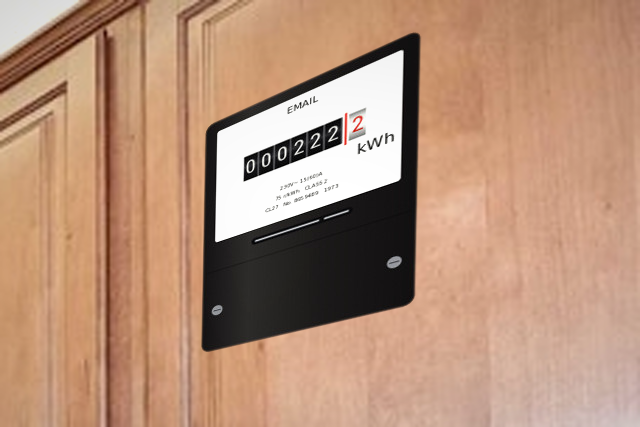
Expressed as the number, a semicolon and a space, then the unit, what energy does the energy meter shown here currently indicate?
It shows 222.2; kWh
